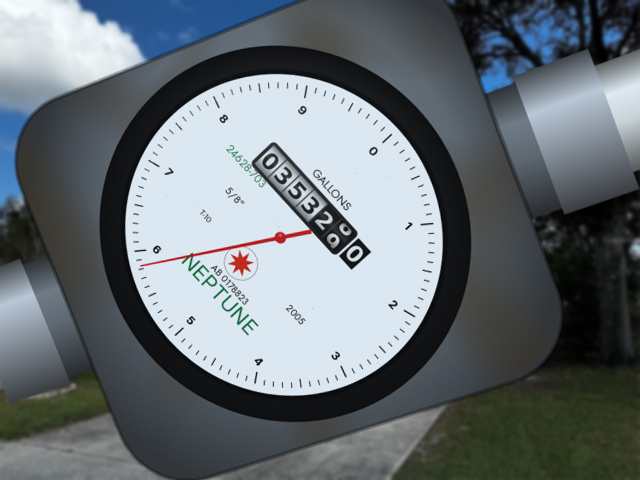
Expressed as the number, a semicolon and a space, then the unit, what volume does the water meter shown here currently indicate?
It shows 353285.8; gal
